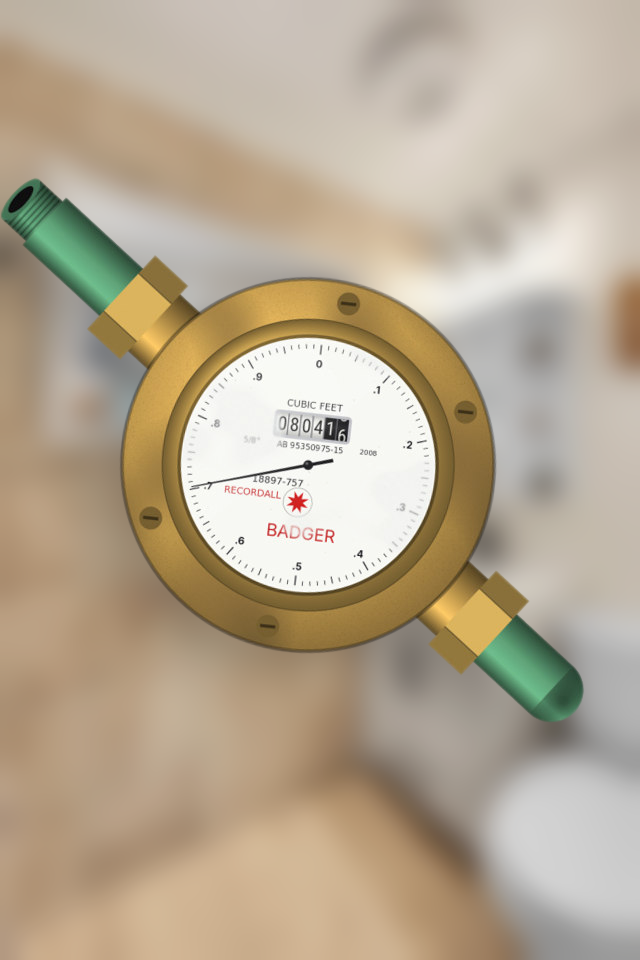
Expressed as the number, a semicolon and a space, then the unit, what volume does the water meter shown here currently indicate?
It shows 80415.70; ft³
